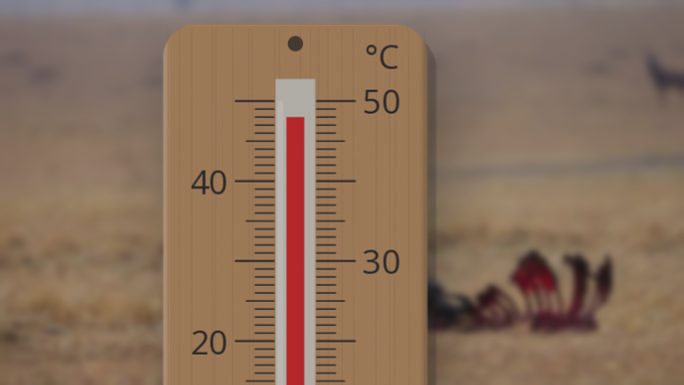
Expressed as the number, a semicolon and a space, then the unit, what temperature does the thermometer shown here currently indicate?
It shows 48; °C
